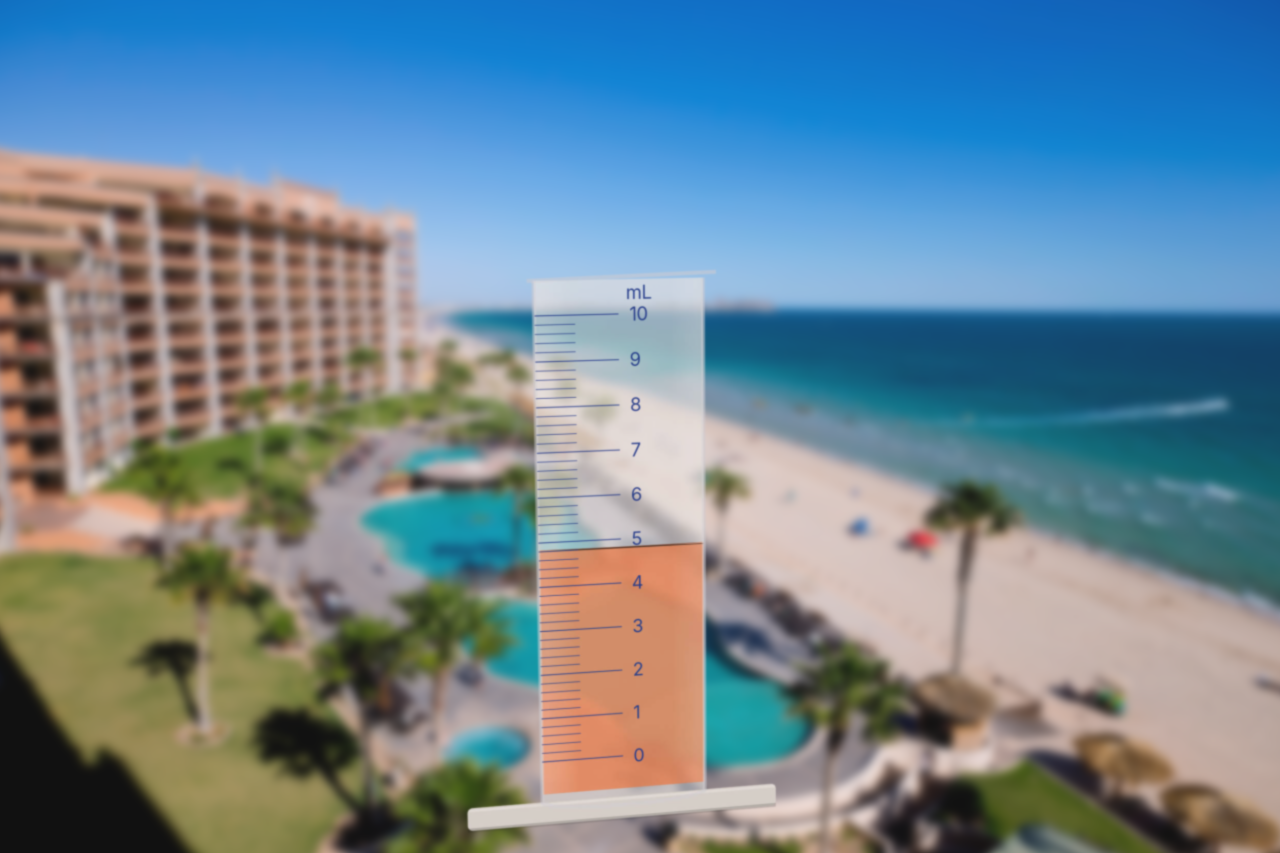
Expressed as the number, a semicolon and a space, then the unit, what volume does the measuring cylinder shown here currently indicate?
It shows 4.8; mL
